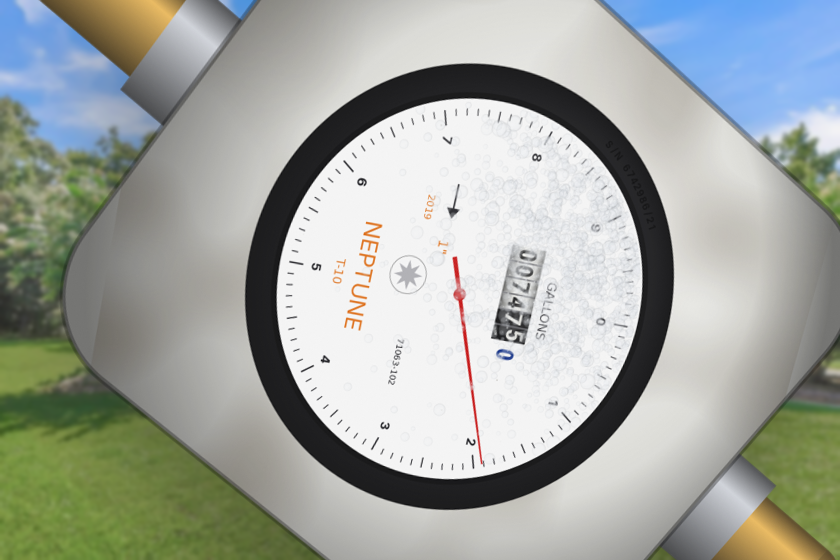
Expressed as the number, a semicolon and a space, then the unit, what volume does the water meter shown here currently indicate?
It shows 74751.9; gal
